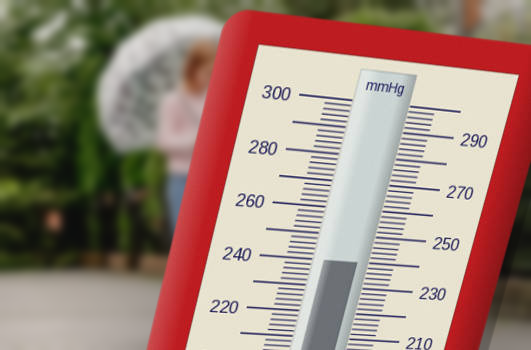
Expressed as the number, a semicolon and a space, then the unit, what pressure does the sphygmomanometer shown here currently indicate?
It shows 240; mmHg
